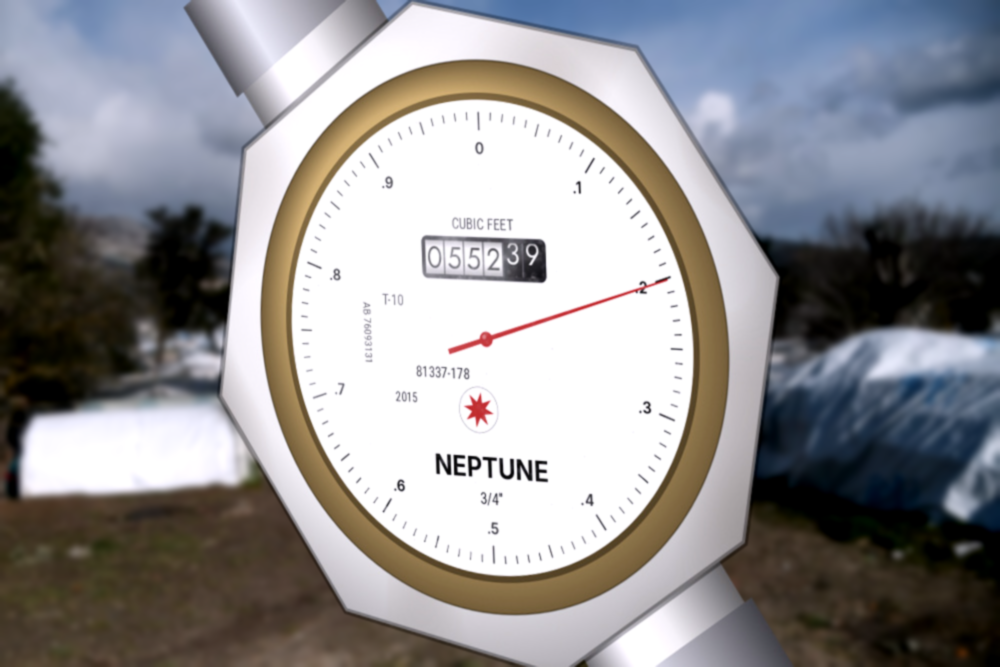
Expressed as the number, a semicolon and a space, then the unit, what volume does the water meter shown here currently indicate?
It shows 55239.20; ft³
